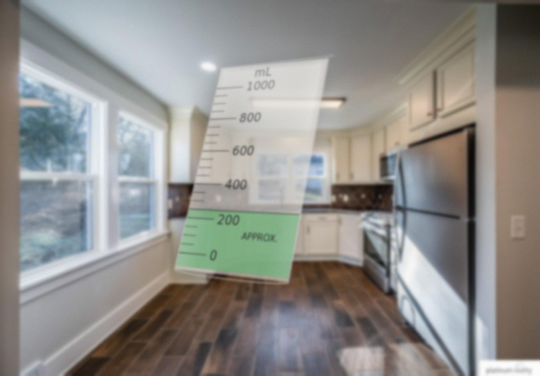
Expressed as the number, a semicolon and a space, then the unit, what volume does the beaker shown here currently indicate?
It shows 250; mL
